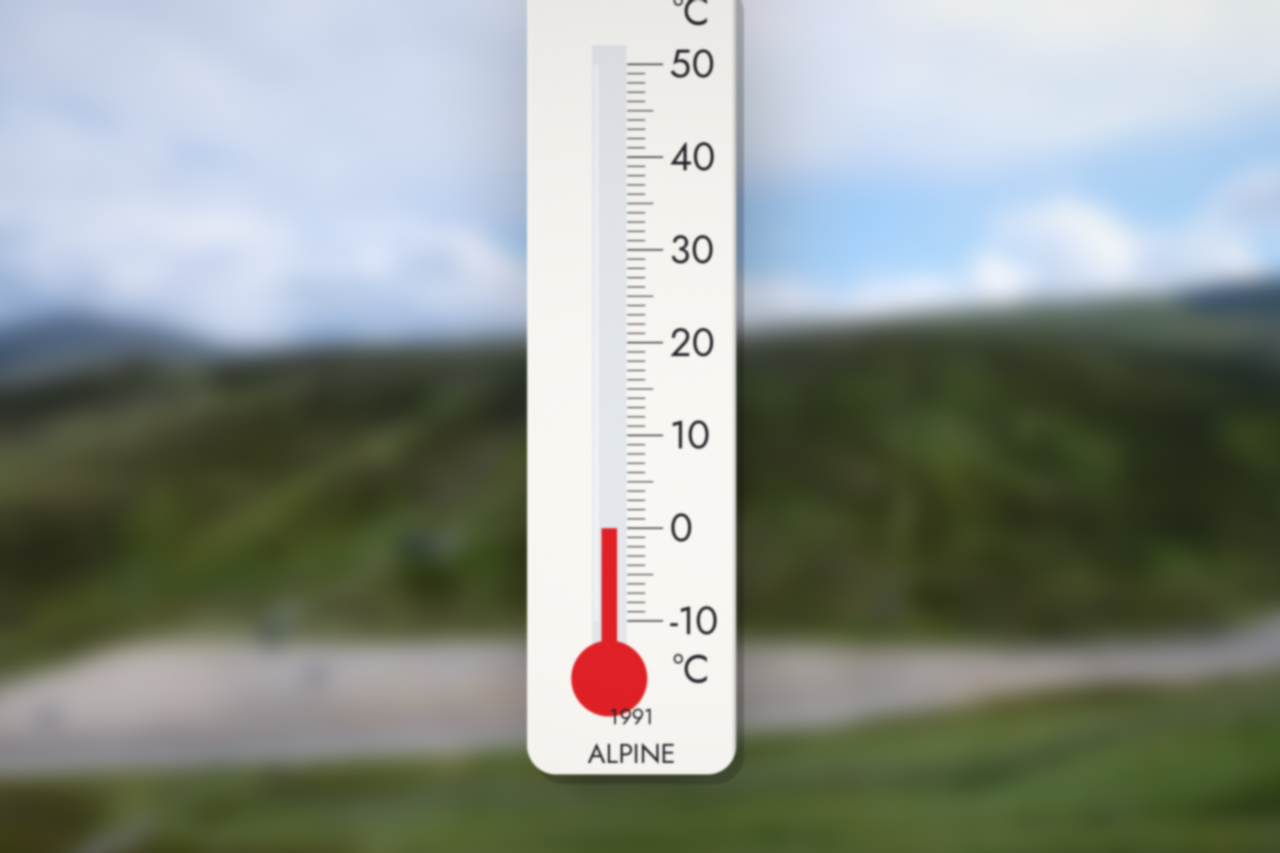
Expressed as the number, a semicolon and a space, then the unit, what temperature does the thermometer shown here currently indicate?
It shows 0; °C
